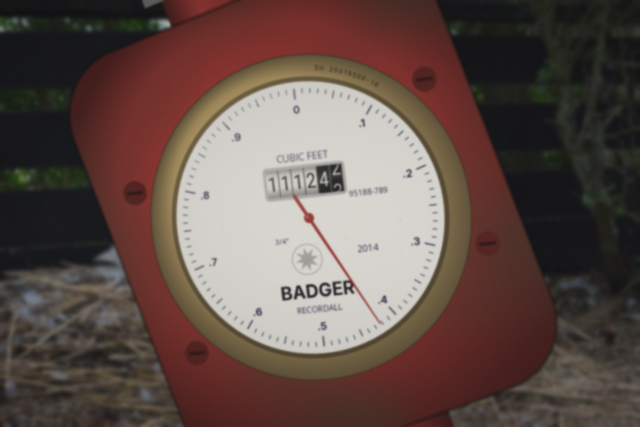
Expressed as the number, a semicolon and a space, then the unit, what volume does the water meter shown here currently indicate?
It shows 111242.42; ft³
